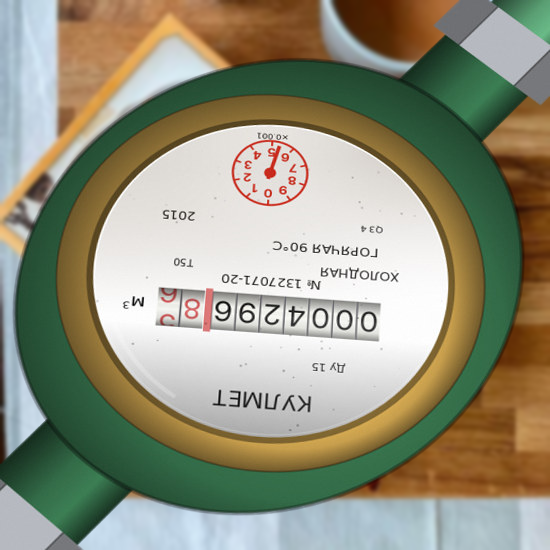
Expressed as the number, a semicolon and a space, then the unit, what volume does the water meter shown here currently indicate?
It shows 4296.855; m³
